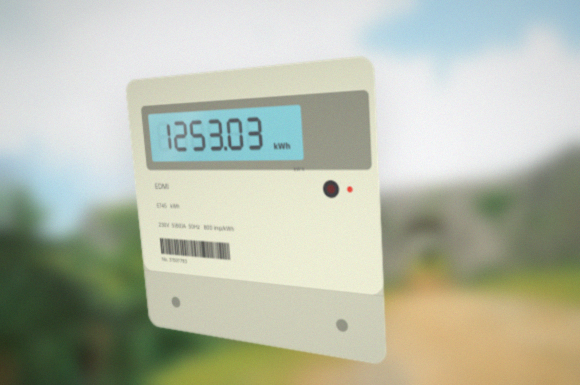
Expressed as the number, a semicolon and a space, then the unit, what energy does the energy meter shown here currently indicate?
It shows 1253.03; kWh
